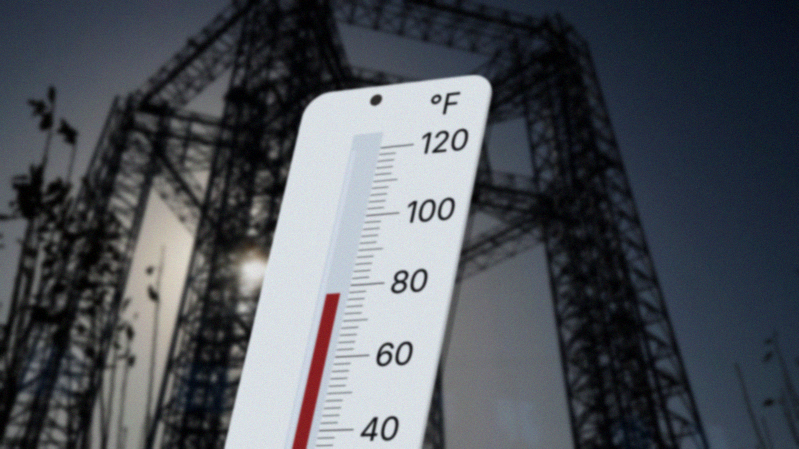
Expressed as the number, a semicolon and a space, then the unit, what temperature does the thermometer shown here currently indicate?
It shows 78; °F
